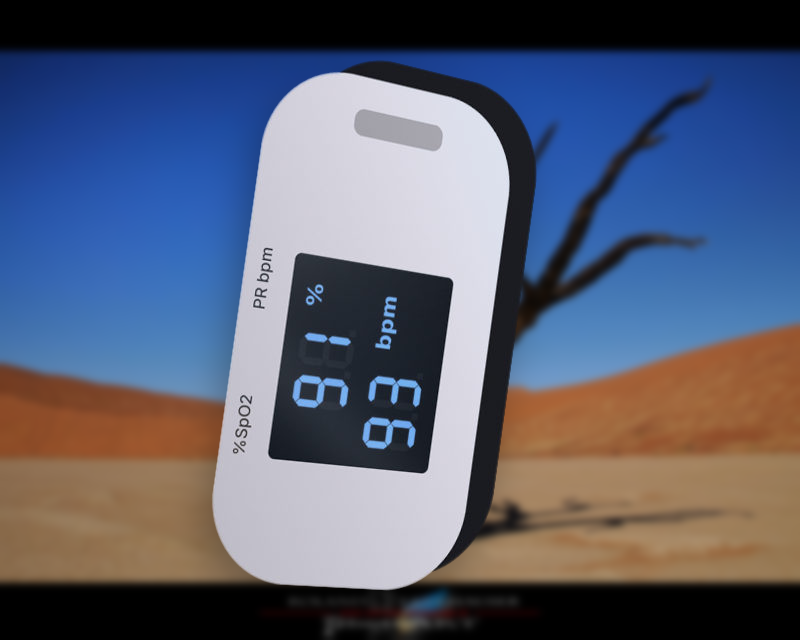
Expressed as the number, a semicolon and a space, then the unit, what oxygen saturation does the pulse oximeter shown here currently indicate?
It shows 91; %
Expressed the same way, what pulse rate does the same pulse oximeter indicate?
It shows 93; bpm
